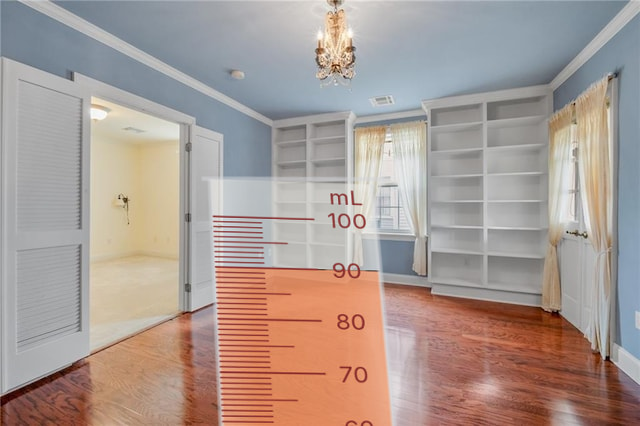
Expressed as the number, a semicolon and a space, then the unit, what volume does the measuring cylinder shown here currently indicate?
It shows 90; mL
